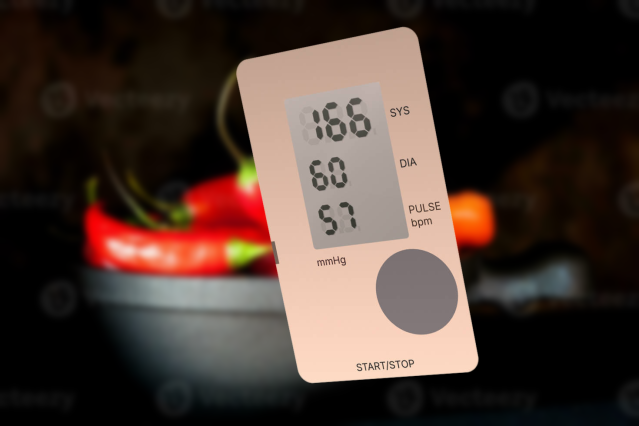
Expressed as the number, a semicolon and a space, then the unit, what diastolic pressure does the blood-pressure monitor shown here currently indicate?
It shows 60; mmHg
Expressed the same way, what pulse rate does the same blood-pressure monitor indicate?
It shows 57; bpm
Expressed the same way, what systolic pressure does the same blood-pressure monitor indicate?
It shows 166; mmHg
